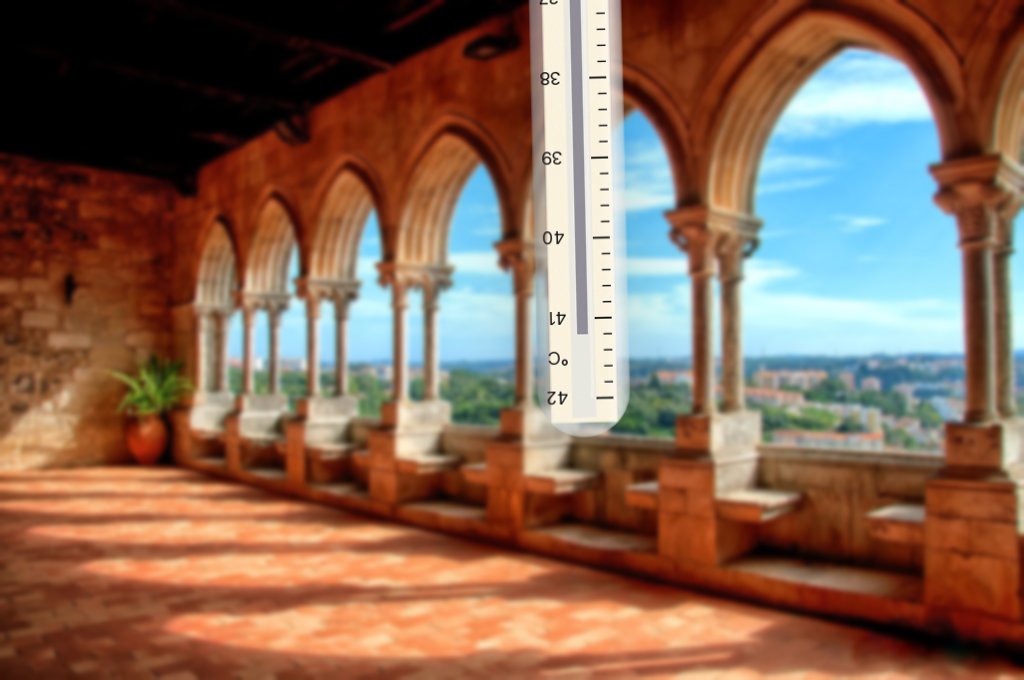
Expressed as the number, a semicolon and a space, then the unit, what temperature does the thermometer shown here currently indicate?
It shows 41.2; °C
